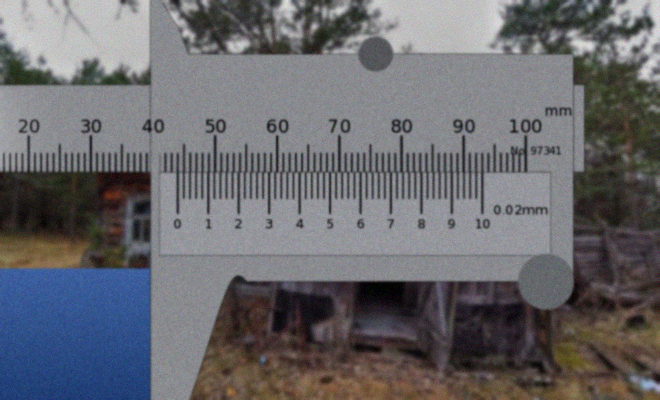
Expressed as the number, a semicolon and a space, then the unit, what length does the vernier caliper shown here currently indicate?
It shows 44.0; mm
